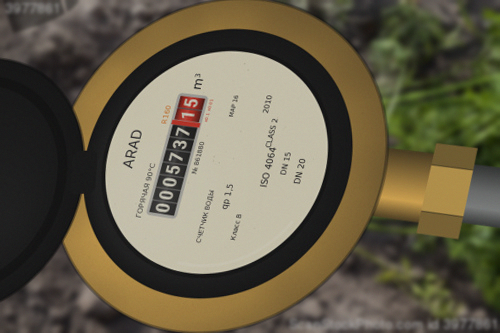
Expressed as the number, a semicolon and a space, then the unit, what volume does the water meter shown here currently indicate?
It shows 5737.15; m³
